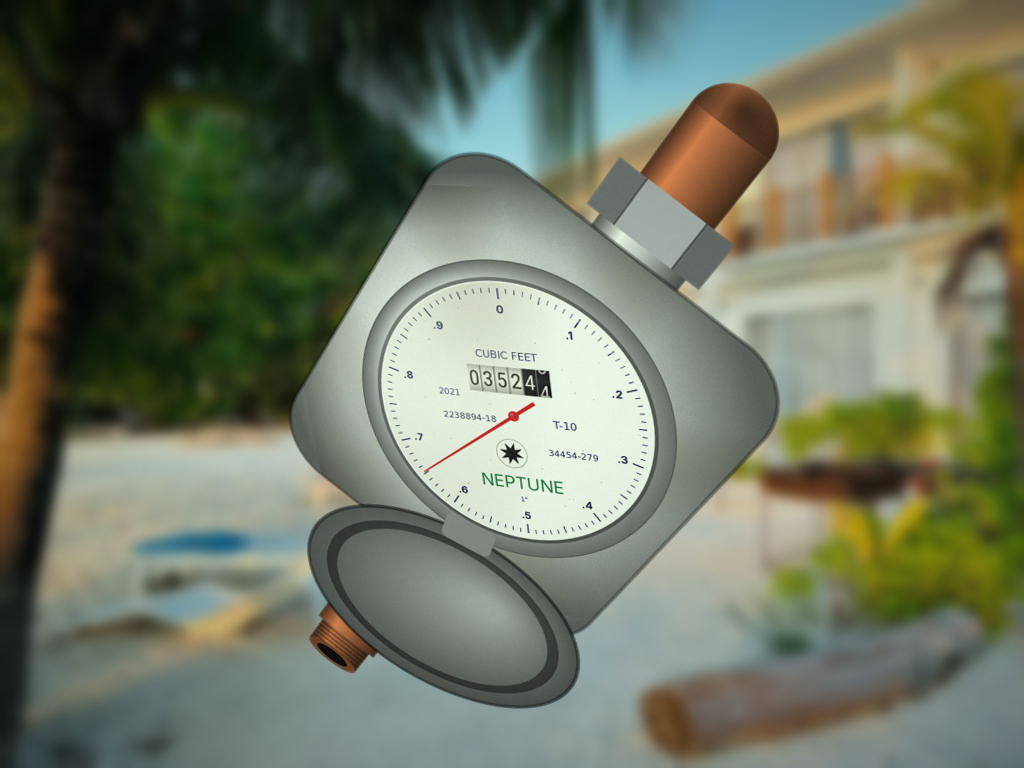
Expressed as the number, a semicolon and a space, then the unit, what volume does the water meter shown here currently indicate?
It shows 35243.65; ft³
